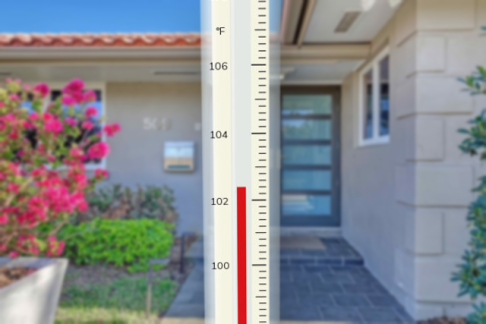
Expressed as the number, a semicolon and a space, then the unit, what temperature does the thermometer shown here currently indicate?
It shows 102.4; °F
